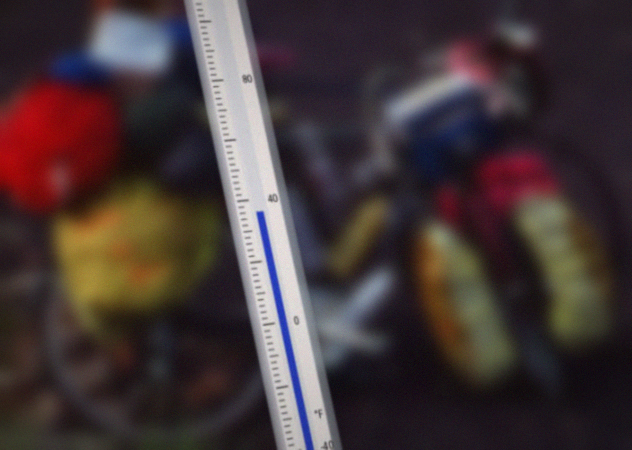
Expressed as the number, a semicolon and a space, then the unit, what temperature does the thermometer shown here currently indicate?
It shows 36; °F
